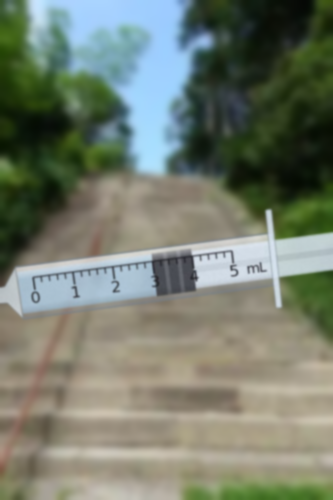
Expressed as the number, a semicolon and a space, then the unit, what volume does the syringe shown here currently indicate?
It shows 3; mL
